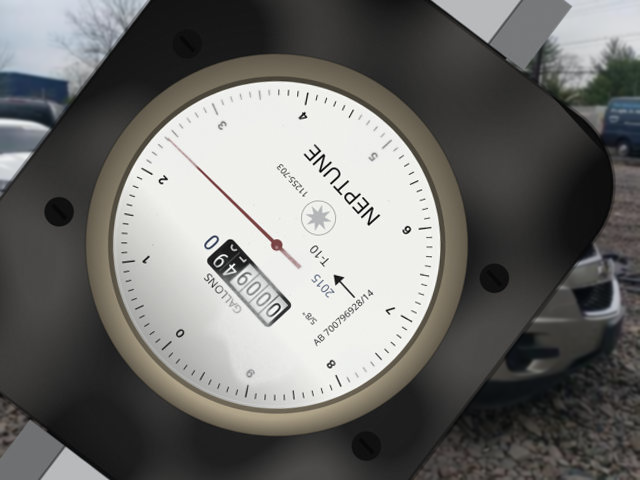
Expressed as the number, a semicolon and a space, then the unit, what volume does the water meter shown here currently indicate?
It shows 9492.4; gal
